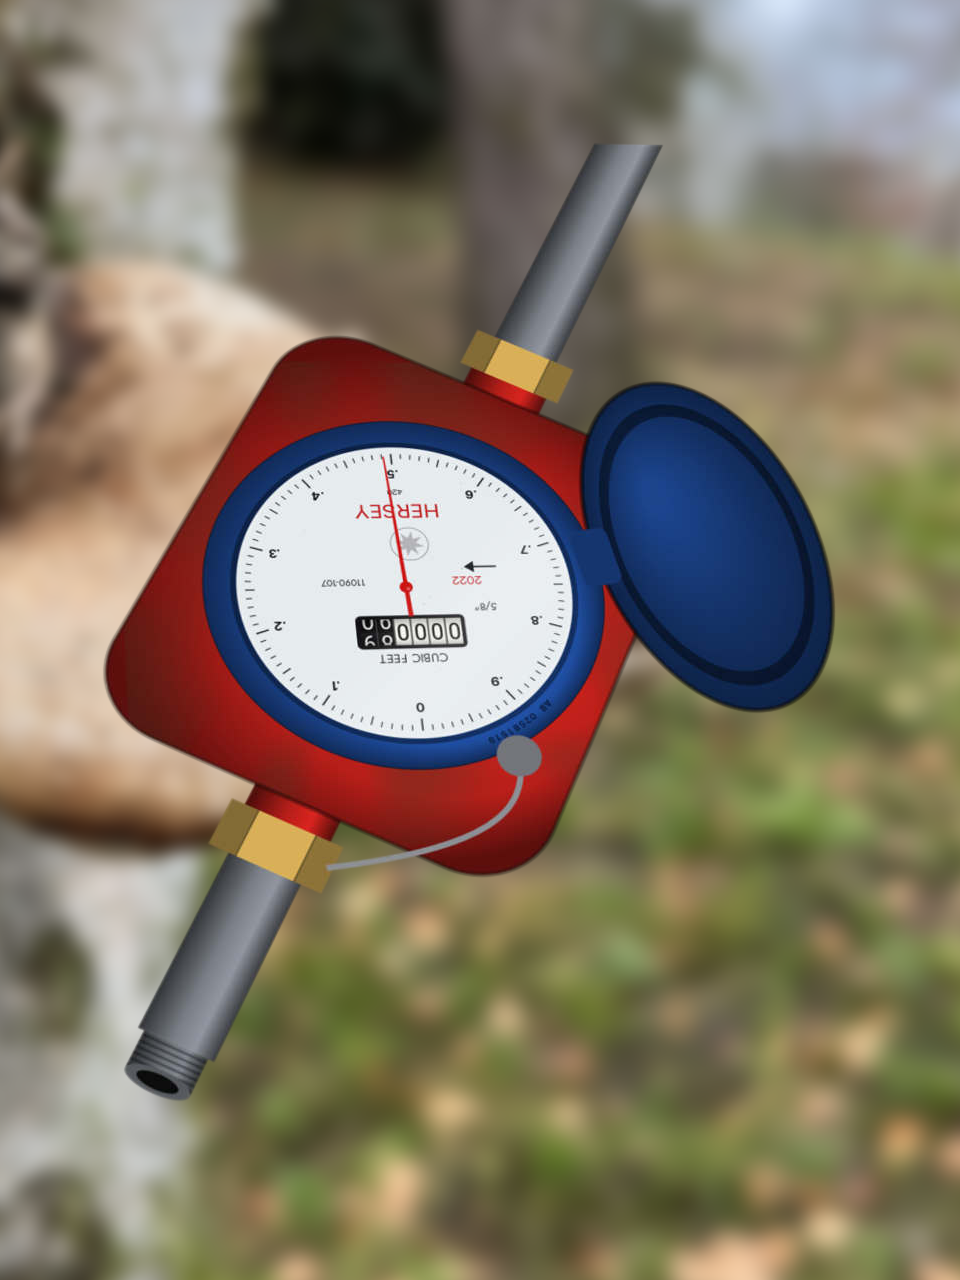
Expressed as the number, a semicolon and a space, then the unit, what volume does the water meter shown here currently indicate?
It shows 89.49; ft³
